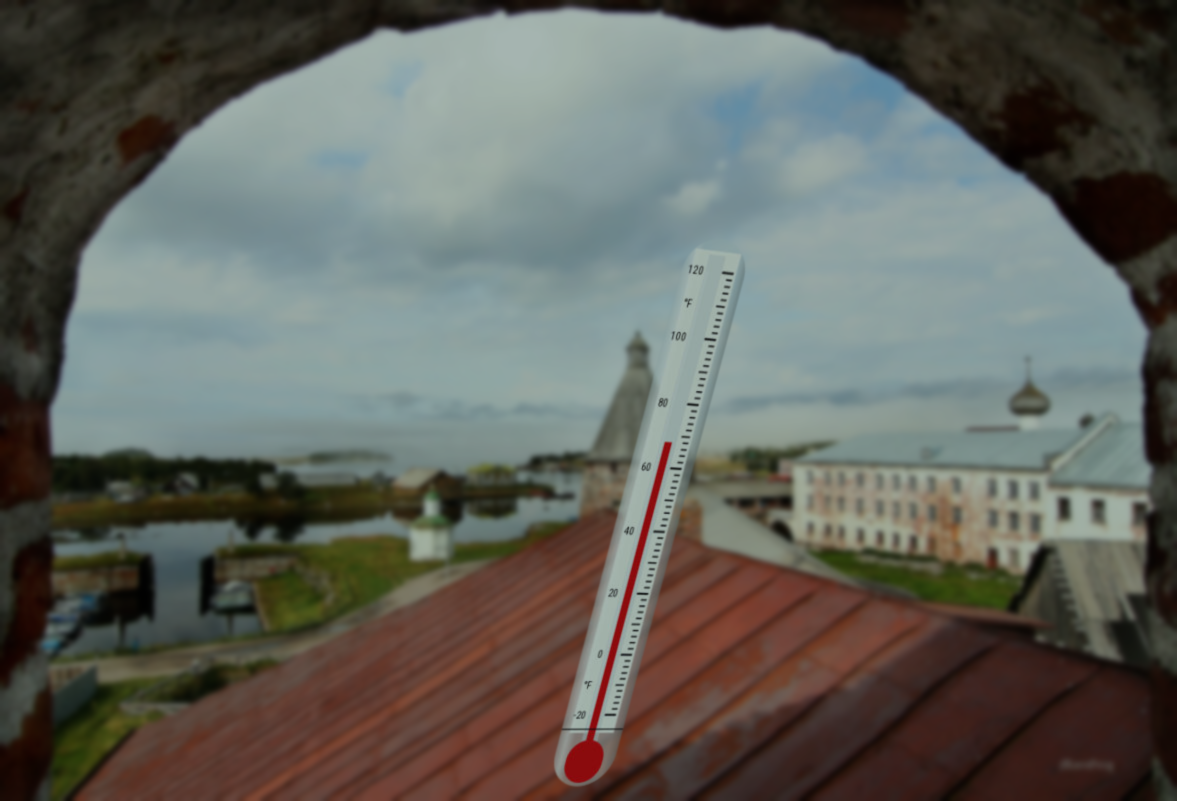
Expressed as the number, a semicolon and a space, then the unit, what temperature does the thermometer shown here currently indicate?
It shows 68; °F
